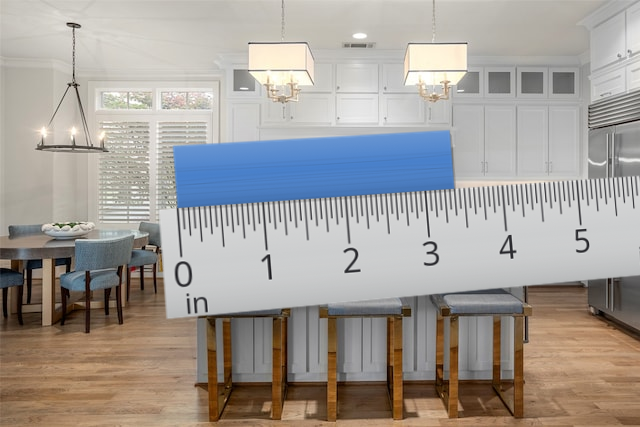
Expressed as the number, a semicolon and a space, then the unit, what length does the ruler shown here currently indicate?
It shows 3.375; in
